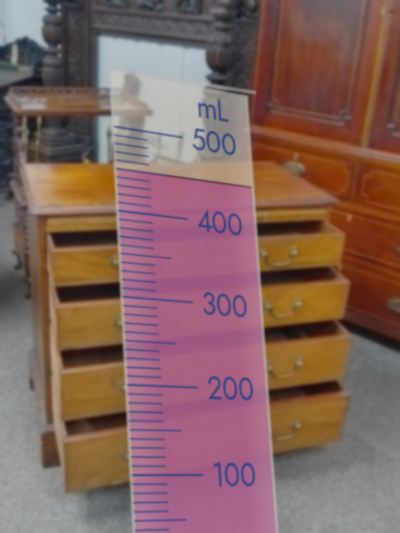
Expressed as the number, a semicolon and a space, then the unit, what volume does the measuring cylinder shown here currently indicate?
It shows 450; mL
